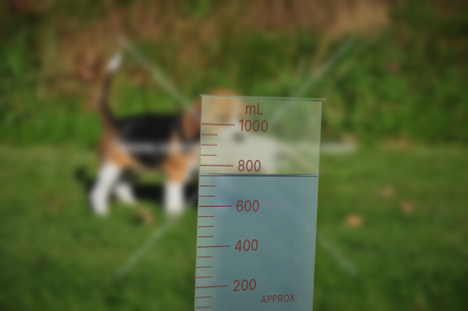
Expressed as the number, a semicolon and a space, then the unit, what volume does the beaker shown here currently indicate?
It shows 750; mL
